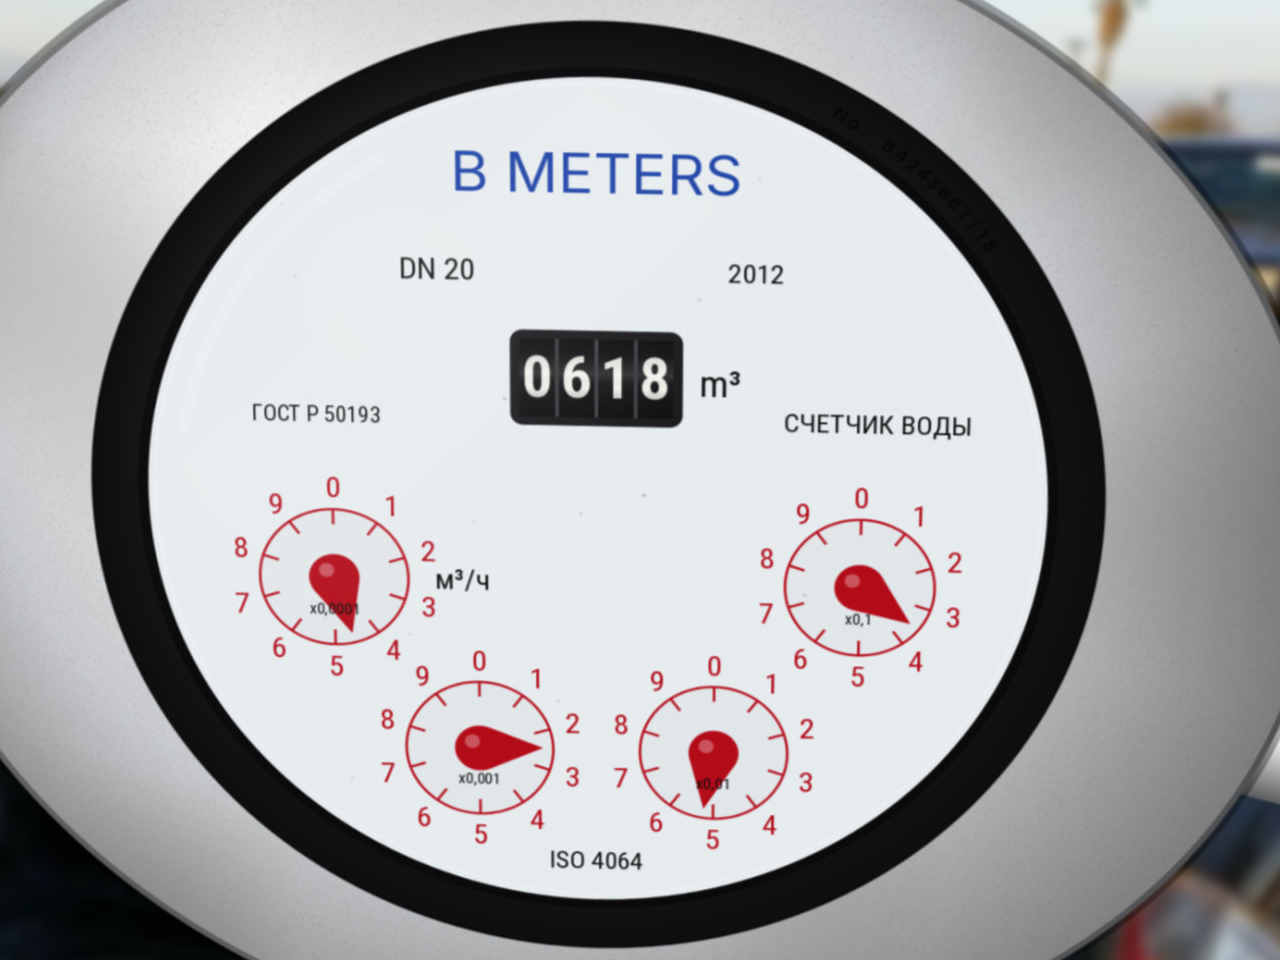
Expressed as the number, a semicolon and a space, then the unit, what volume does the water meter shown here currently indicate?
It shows 618.3524; m³
